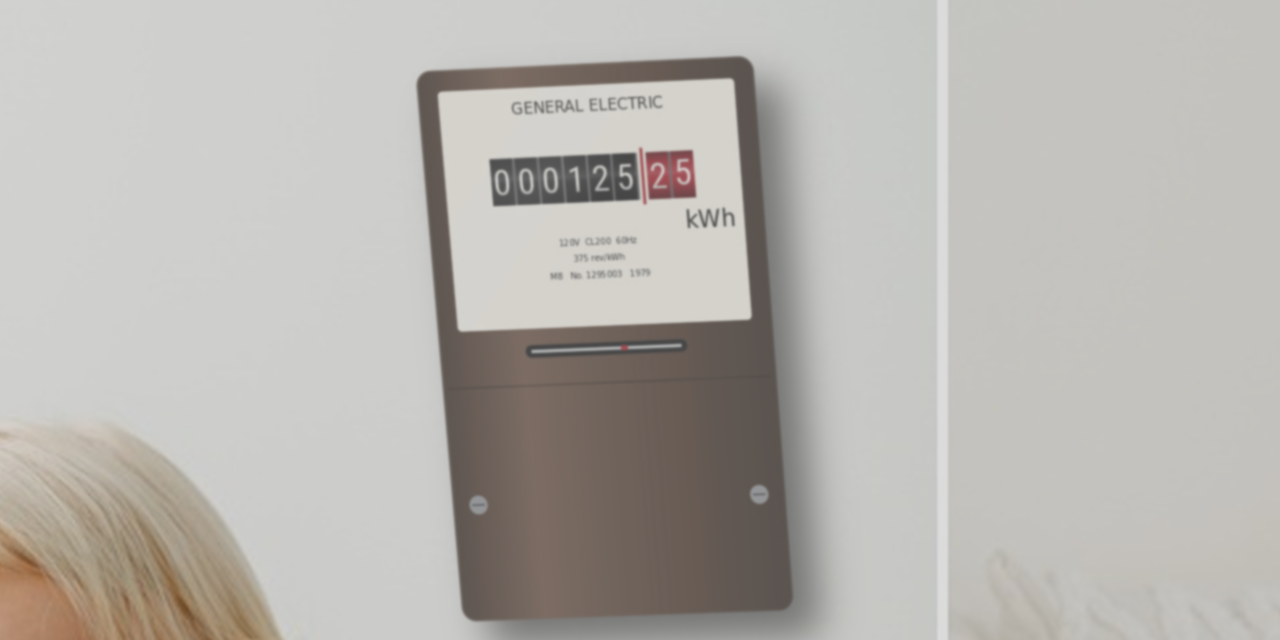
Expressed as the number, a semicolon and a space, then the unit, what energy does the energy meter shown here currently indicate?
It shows 125.25; kWh
